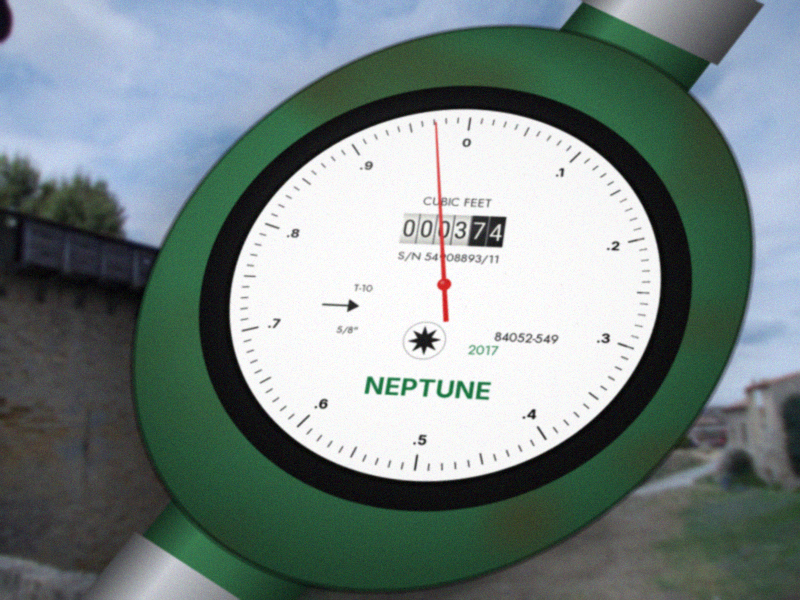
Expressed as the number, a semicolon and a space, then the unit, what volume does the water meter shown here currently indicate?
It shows 373.97; ft³
